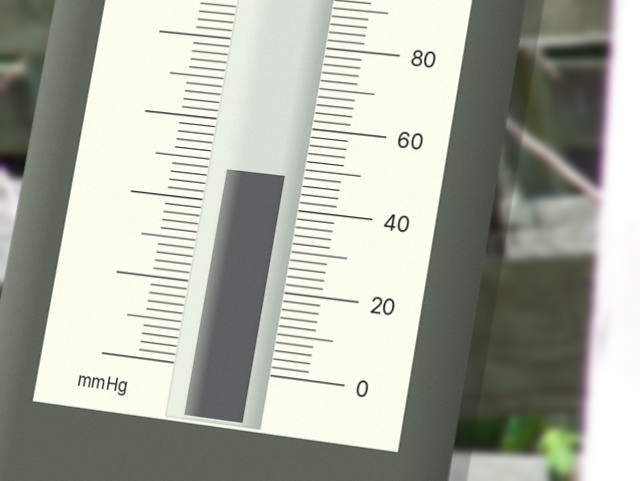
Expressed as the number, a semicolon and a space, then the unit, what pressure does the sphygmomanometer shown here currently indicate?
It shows 48; mmHg
